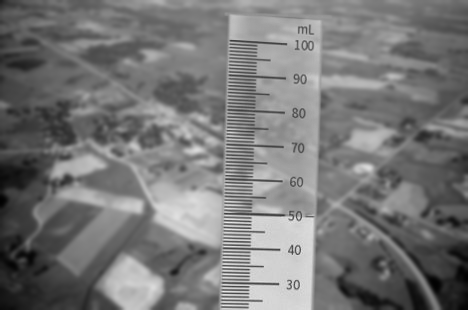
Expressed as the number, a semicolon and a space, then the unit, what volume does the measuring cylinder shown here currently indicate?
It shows 50; mL
